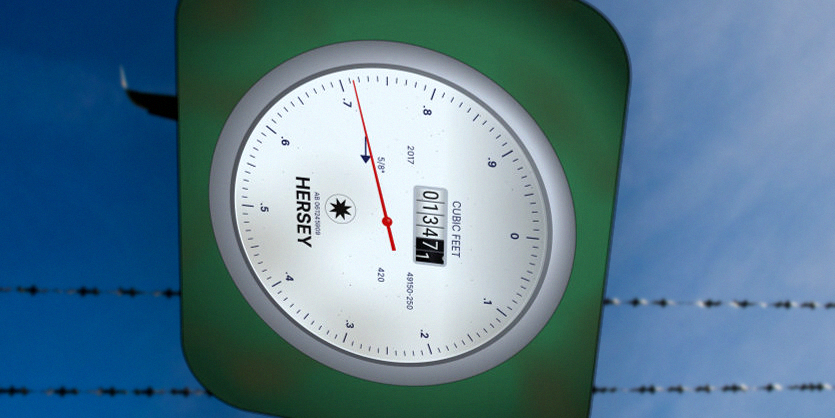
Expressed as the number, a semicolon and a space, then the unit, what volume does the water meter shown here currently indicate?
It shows 13470.71; ft³
